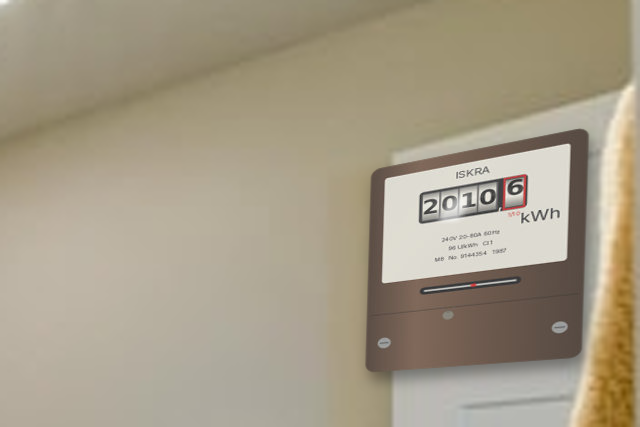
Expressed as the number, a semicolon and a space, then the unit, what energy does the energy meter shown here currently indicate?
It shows 2010.6; kWh
